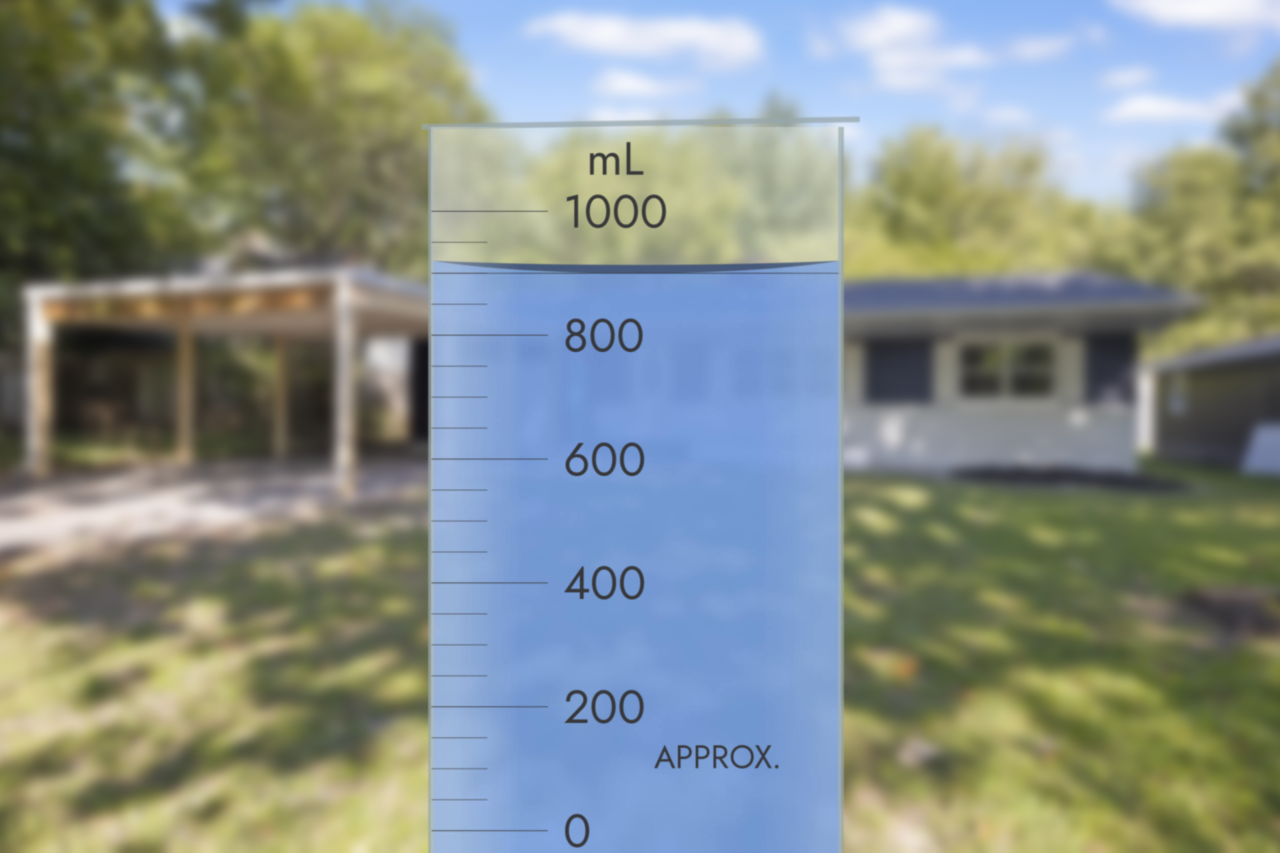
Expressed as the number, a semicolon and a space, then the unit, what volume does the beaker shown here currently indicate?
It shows 900; mL
